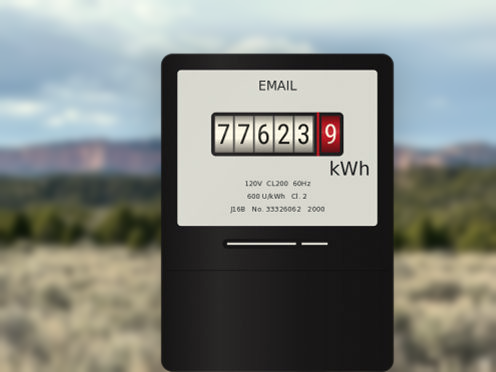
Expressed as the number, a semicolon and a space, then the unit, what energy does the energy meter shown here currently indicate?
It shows 77623.9; kWh
